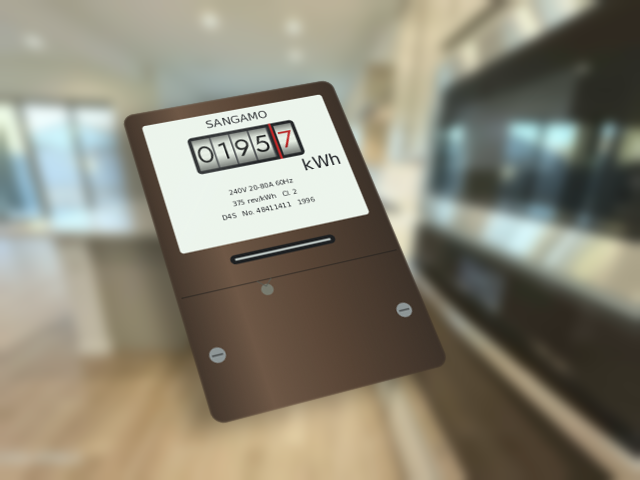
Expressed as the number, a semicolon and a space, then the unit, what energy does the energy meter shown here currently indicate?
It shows 195.7; kWh
